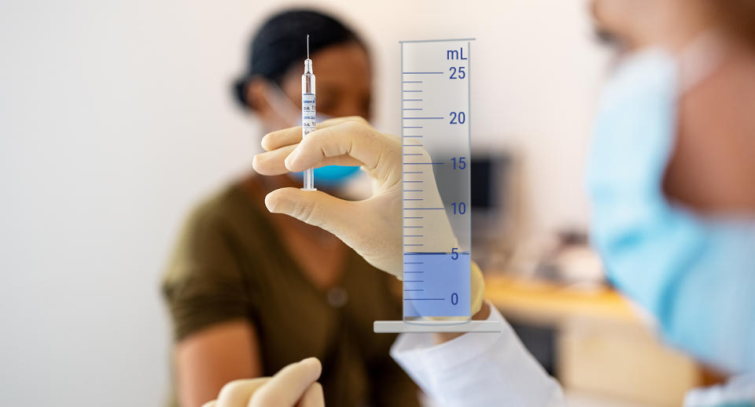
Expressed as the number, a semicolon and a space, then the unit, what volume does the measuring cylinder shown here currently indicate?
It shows 5; mL
